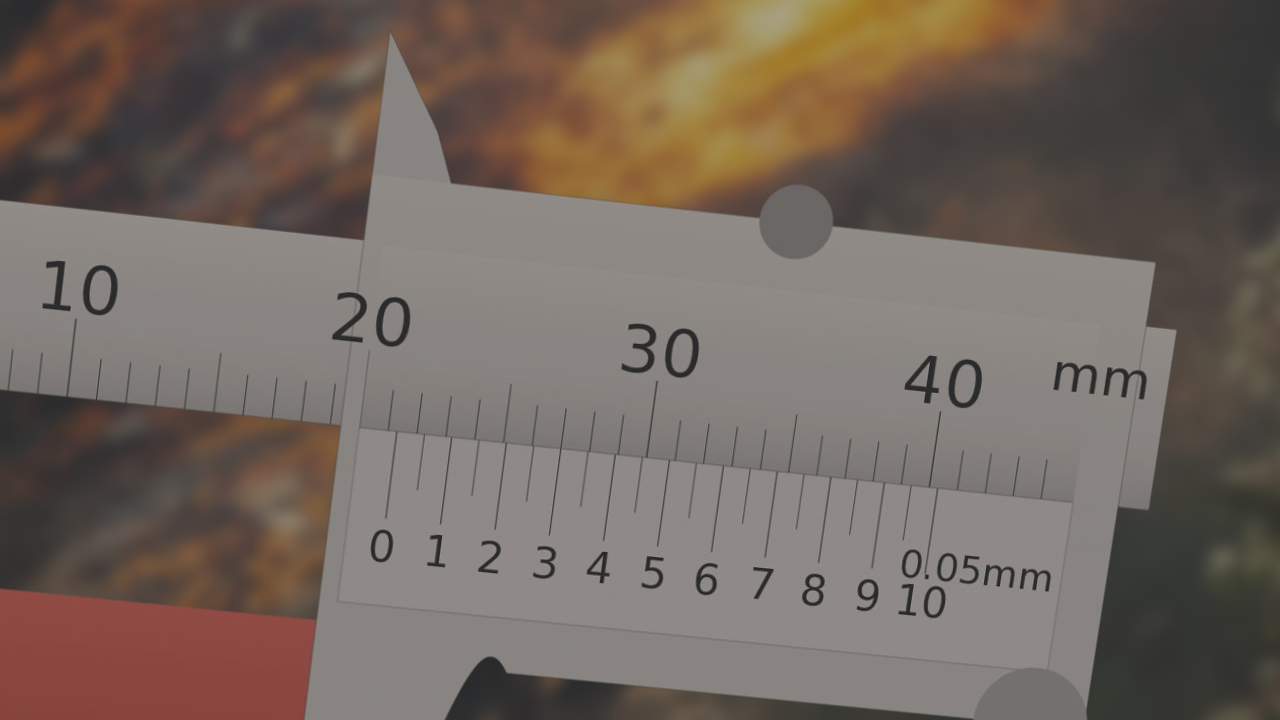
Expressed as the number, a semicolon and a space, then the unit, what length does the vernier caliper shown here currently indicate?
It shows 21.30; mm
